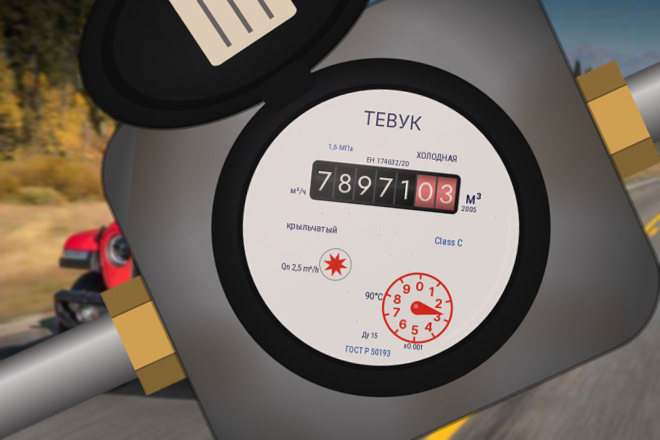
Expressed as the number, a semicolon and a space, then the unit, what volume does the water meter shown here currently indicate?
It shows 78971.032; m³
